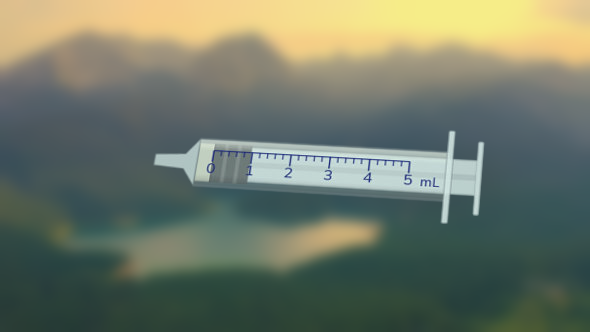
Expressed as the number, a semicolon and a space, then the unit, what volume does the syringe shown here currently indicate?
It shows 0; mL
